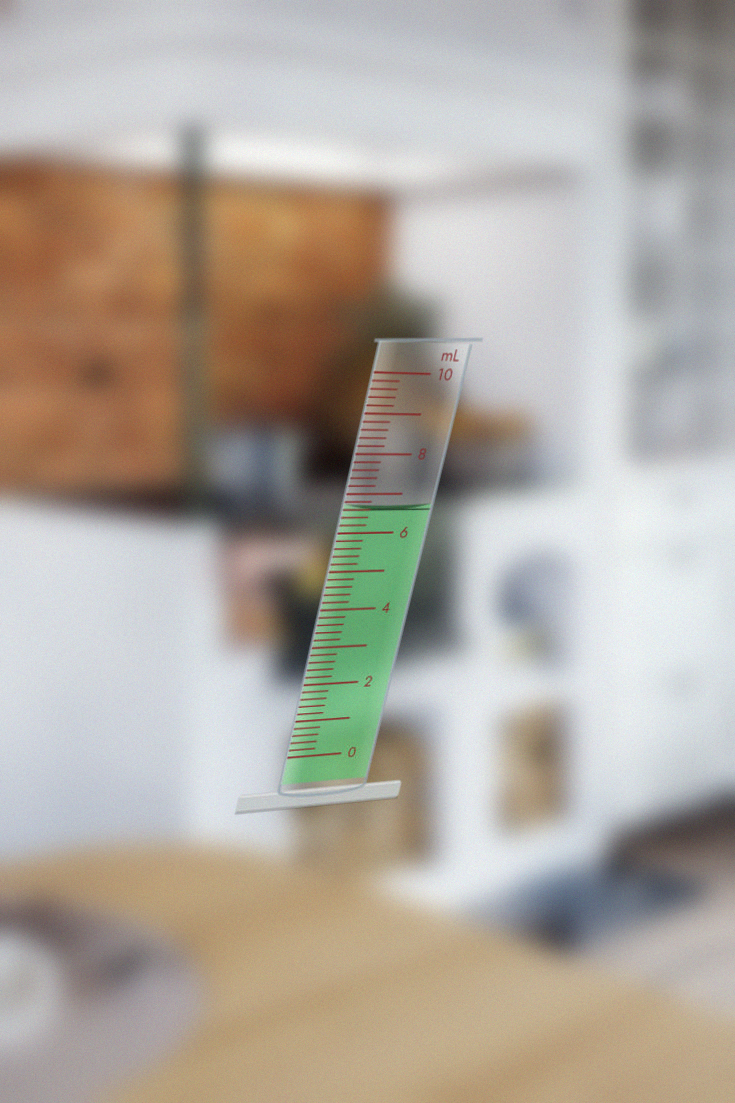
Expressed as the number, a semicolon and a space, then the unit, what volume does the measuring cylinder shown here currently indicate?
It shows 6.6; mL
